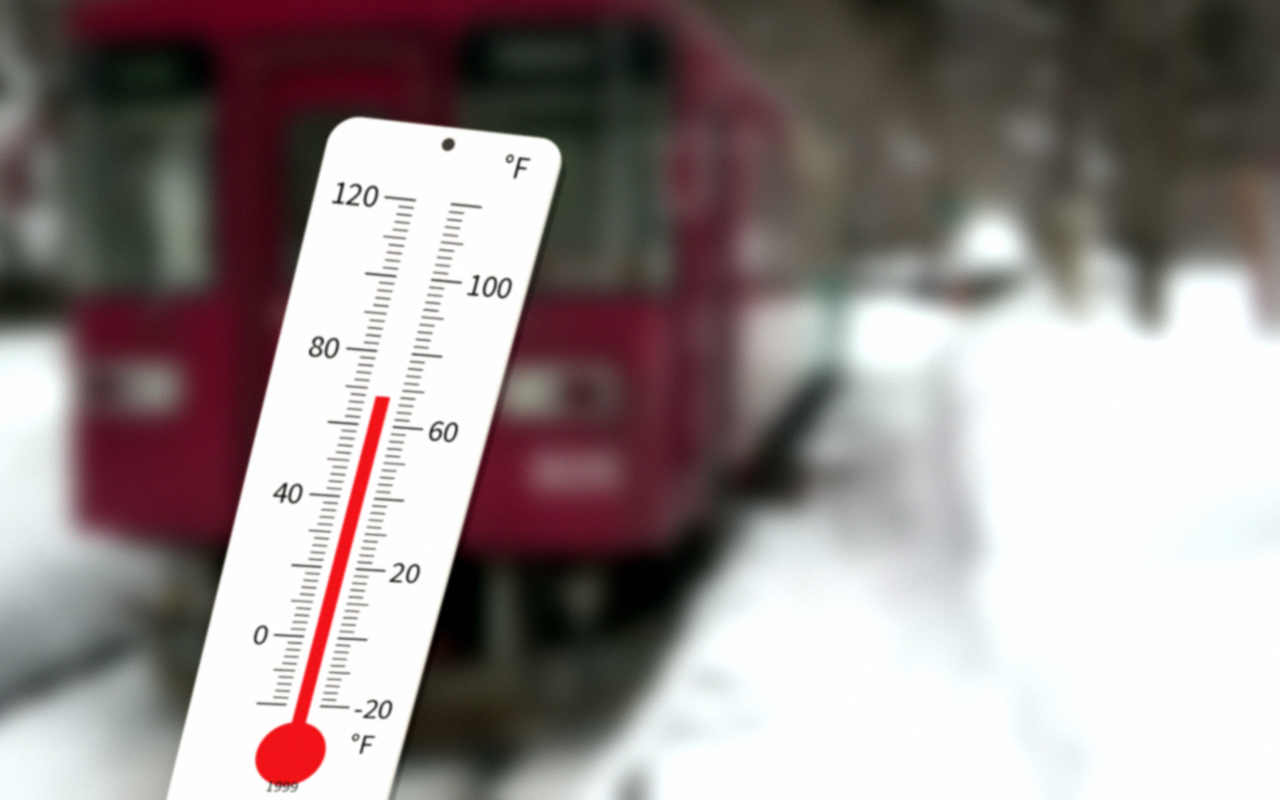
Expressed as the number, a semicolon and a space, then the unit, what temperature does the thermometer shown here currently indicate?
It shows 68; °F
